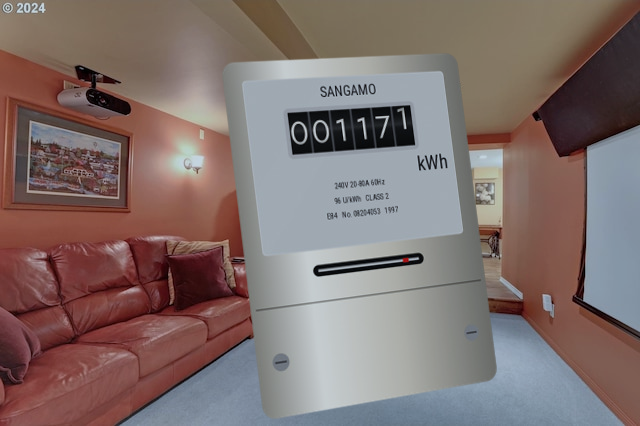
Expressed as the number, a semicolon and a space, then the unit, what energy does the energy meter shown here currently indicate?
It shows 1171; kWh
